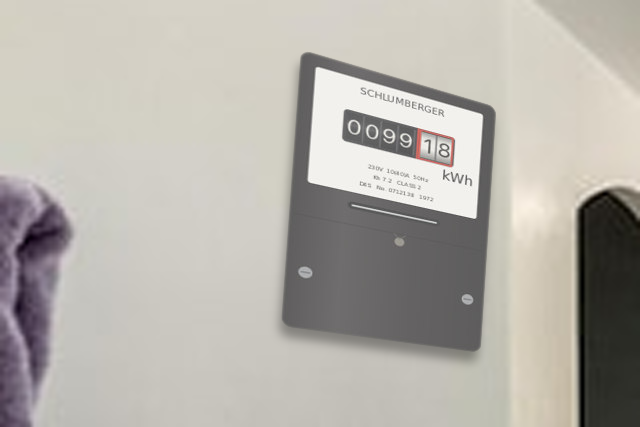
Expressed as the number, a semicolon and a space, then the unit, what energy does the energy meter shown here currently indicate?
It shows 99.18; kWh
